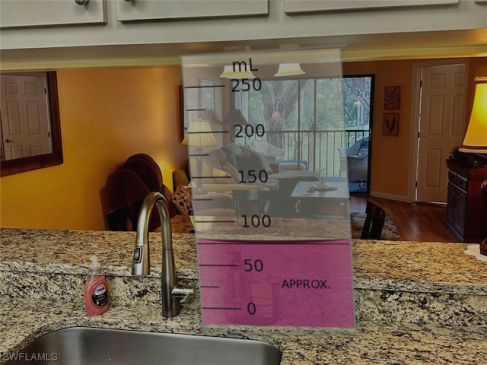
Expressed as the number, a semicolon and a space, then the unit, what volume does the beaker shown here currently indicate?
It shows 75; mL
